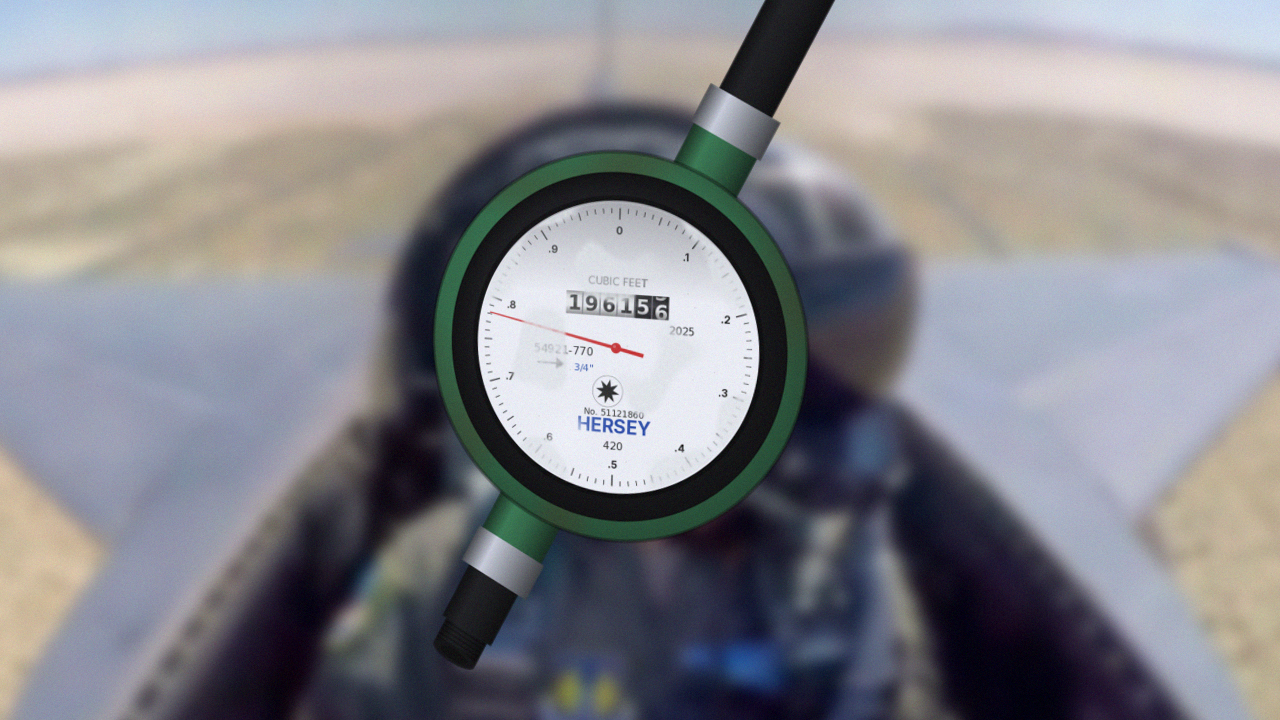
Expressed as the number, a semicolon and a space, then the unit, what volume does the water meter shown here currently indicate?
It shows 196155.78; ft³
